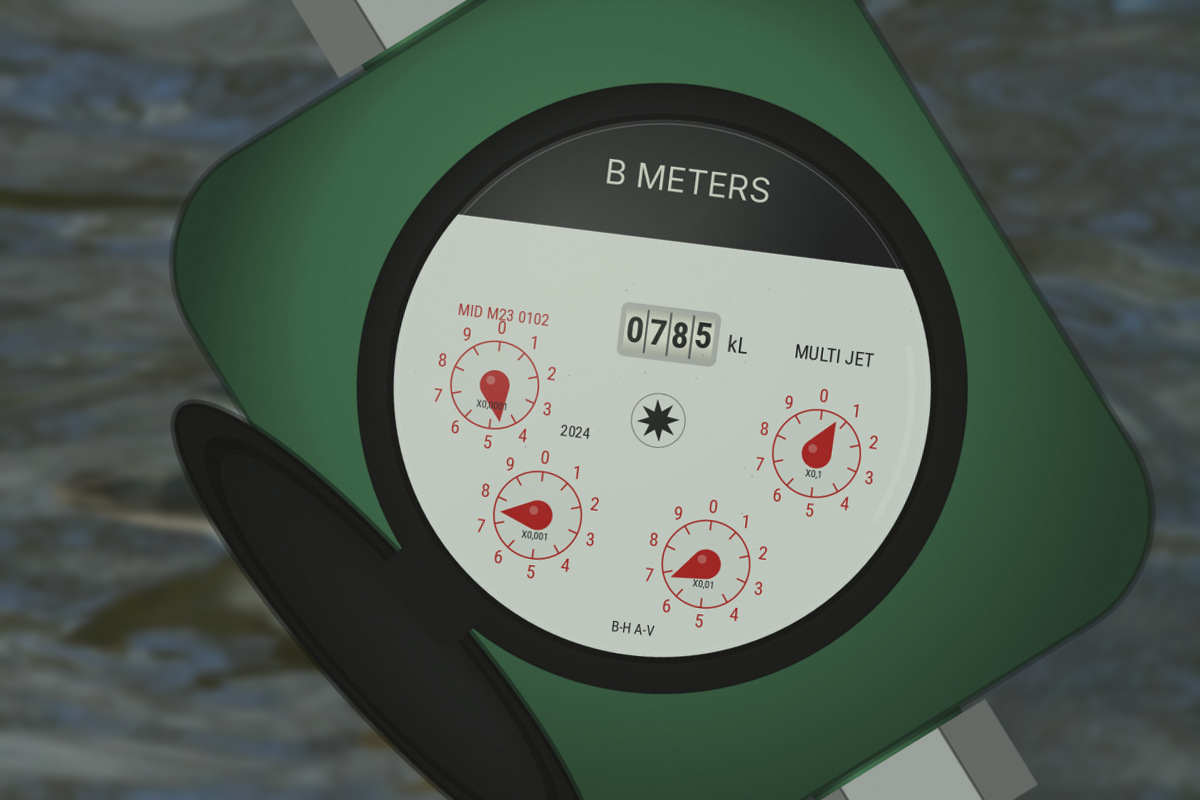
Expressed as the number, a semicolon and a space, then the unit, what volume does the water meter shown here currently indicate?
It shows 785.0674; kL
